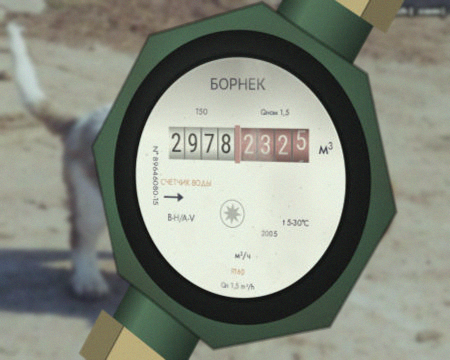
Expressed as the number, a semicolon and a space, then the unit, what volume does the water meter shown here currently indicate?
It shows 2978.2325; m³
